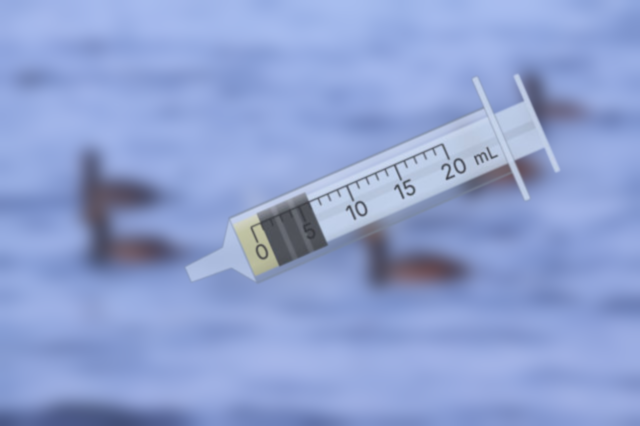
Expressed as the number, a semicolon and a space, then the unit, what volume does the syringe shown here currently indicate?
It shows 1; mL
